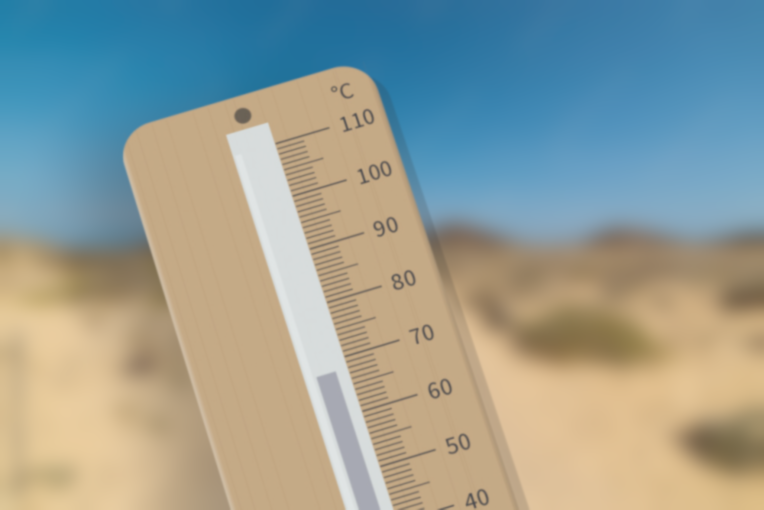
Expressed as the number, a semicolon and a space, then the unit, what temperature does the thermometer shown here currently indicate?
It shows 68; °C
